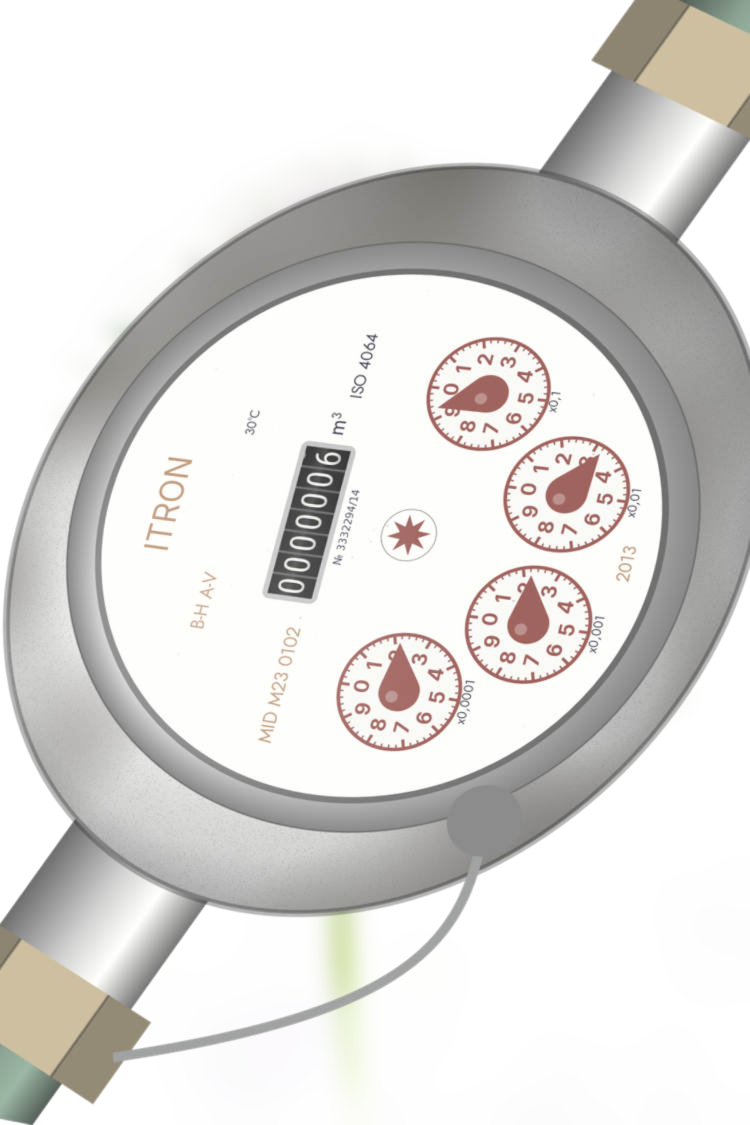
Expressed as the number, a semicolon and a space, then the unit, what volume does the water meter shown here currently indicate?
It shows 5.9322; m³
